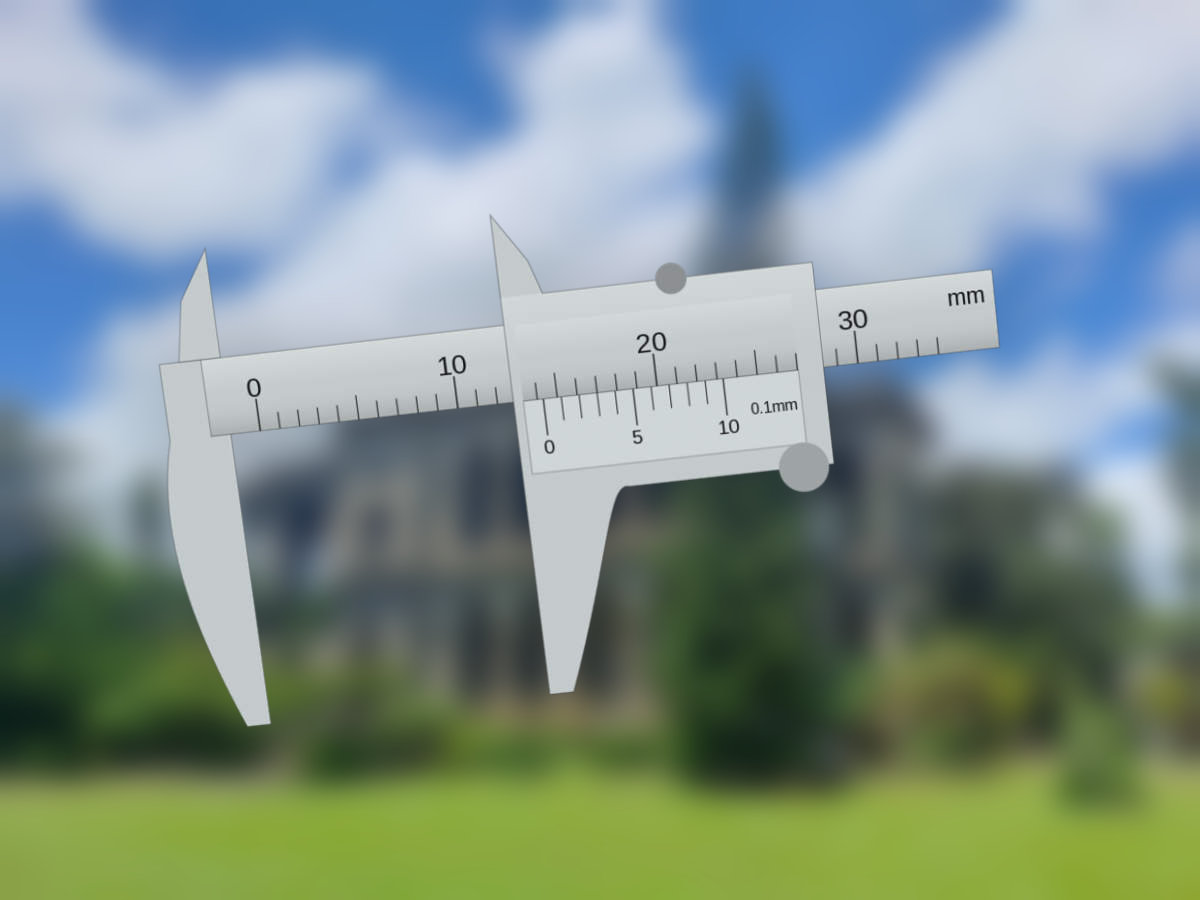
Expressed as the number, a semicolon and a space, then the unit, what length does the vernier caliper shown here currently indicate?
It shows 14.3; mm
